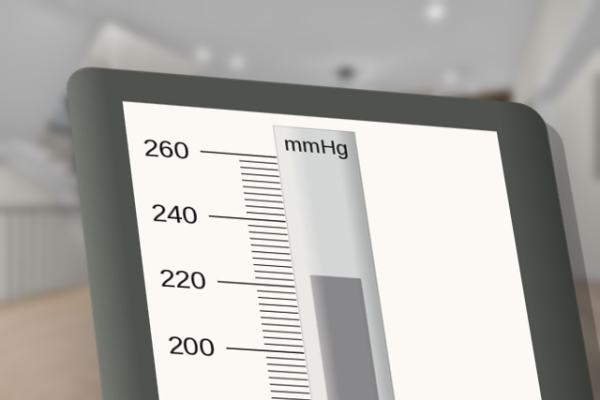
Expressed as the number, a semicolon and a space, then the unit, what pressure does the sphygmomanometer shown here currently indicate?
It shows 224; mmHg
